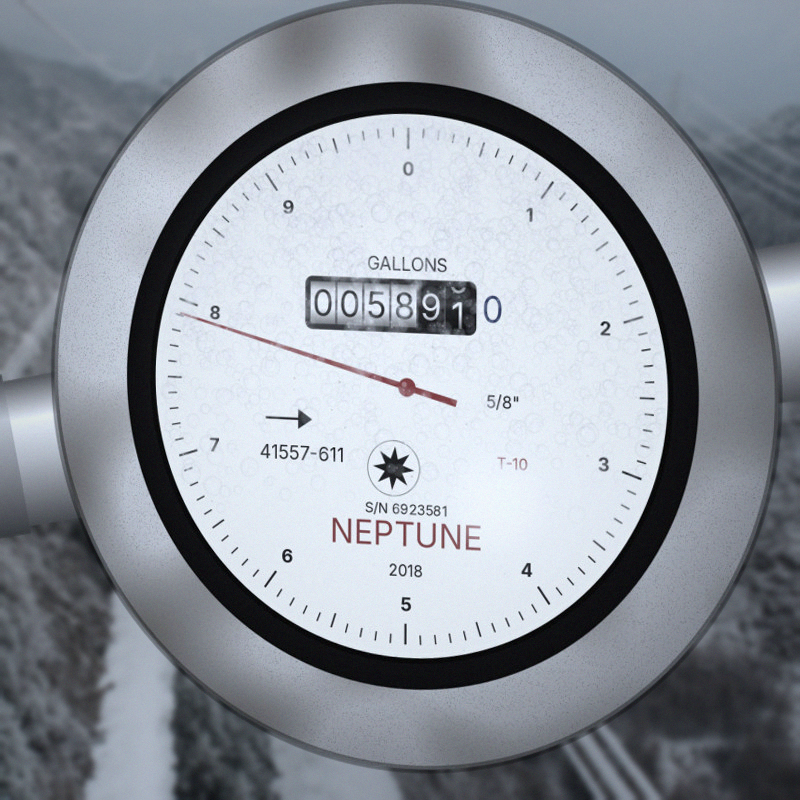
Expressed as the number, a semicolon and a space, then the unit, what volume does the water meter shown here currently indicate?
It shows 58907.9; gal
